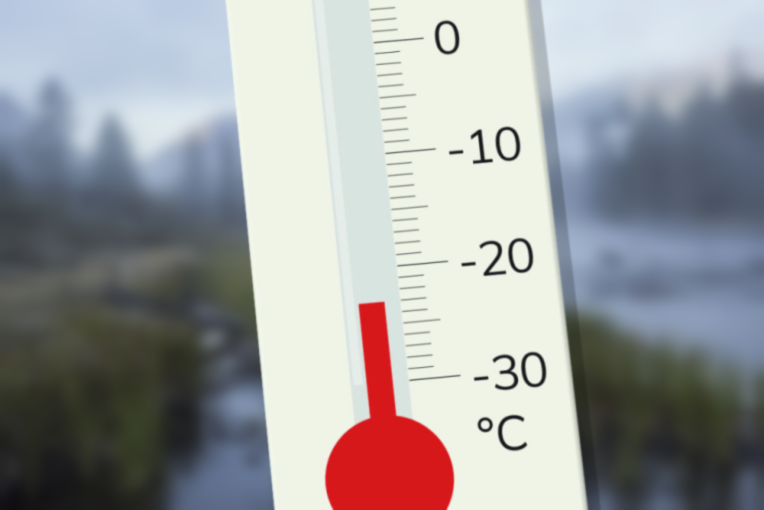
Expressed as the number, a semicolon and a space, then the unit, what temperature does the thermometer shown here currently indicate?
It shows -23; °C
